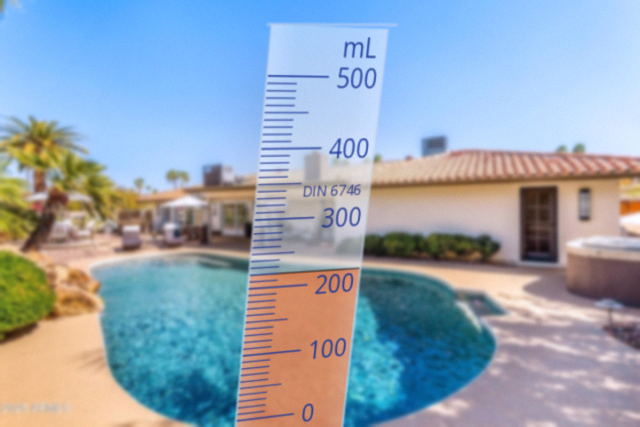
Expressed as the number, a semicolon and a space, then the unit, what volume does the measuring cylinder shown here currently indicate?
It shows 220; mL
